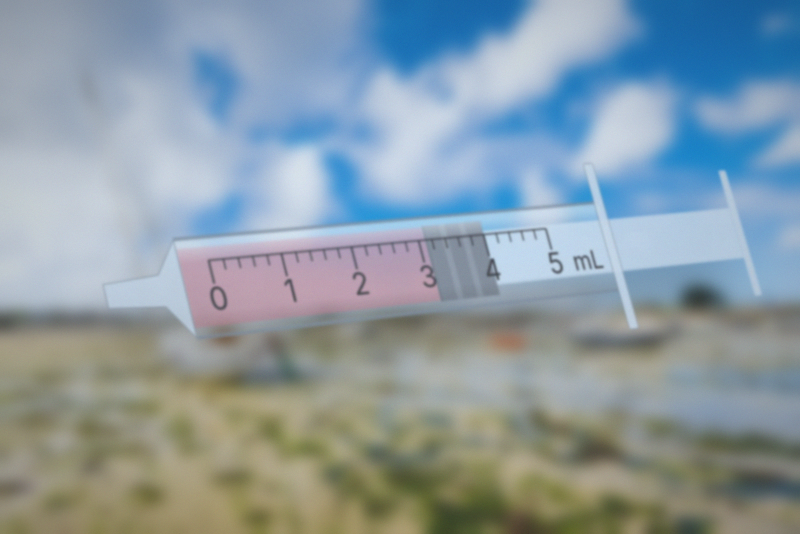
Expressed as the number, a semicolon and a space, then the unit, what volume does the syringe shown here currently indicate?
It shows 3.1; mL
